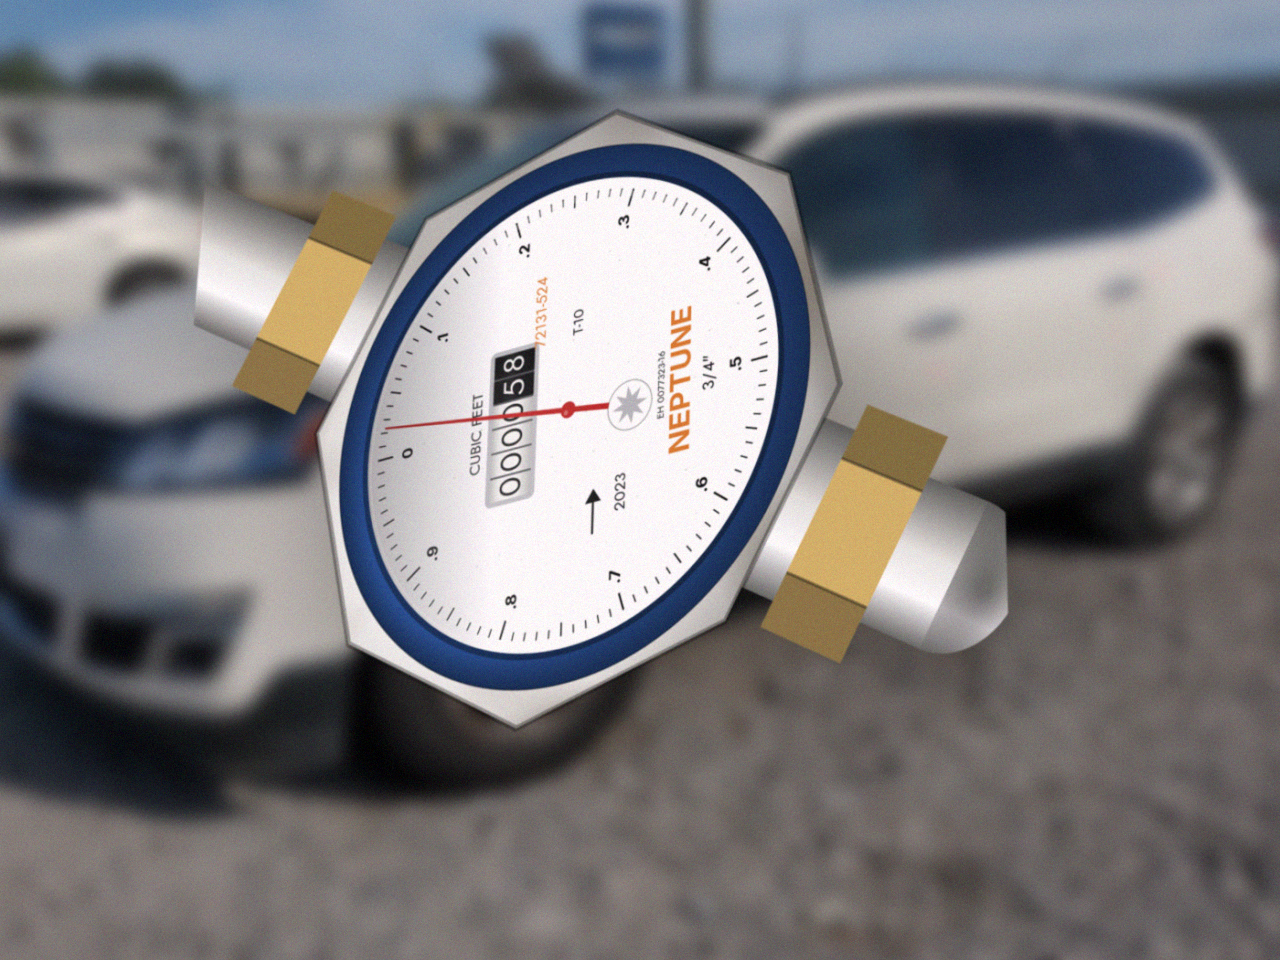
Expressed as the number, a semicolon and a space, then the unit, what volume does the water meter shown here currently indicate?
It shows 58.02; ft³
